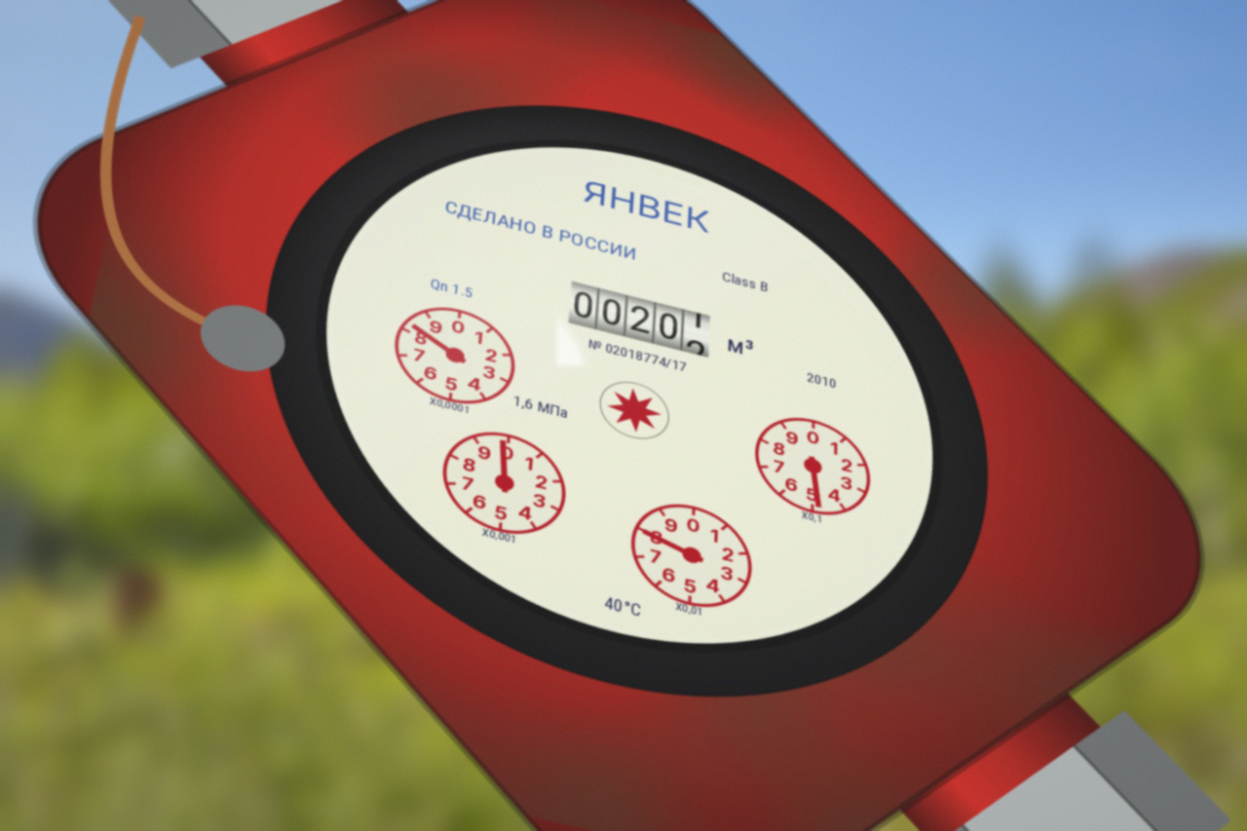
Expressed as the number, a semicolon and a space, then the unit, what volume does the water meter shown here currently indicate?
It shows 201.4798; m³
